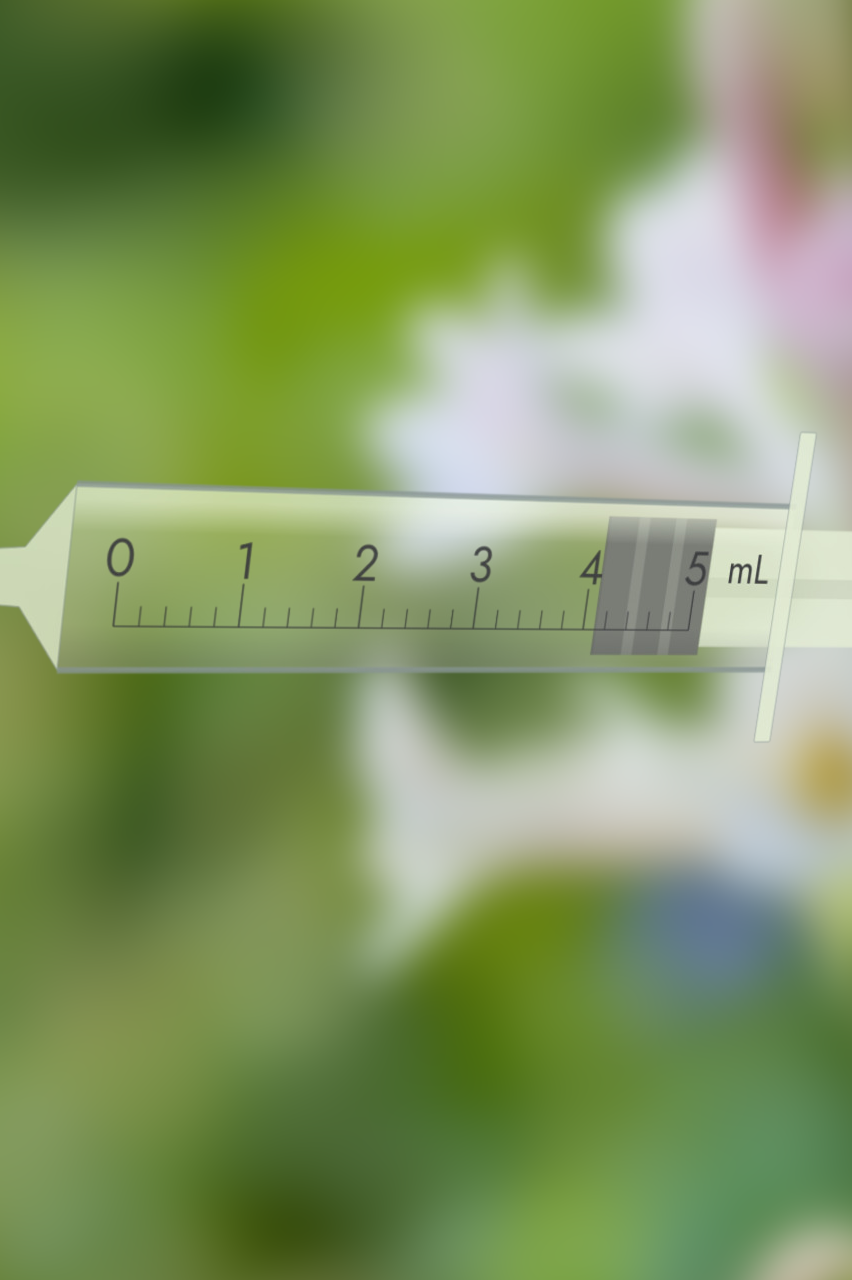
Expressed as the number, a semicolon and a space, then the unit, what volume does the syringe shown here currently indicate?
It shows 4.1; mL
